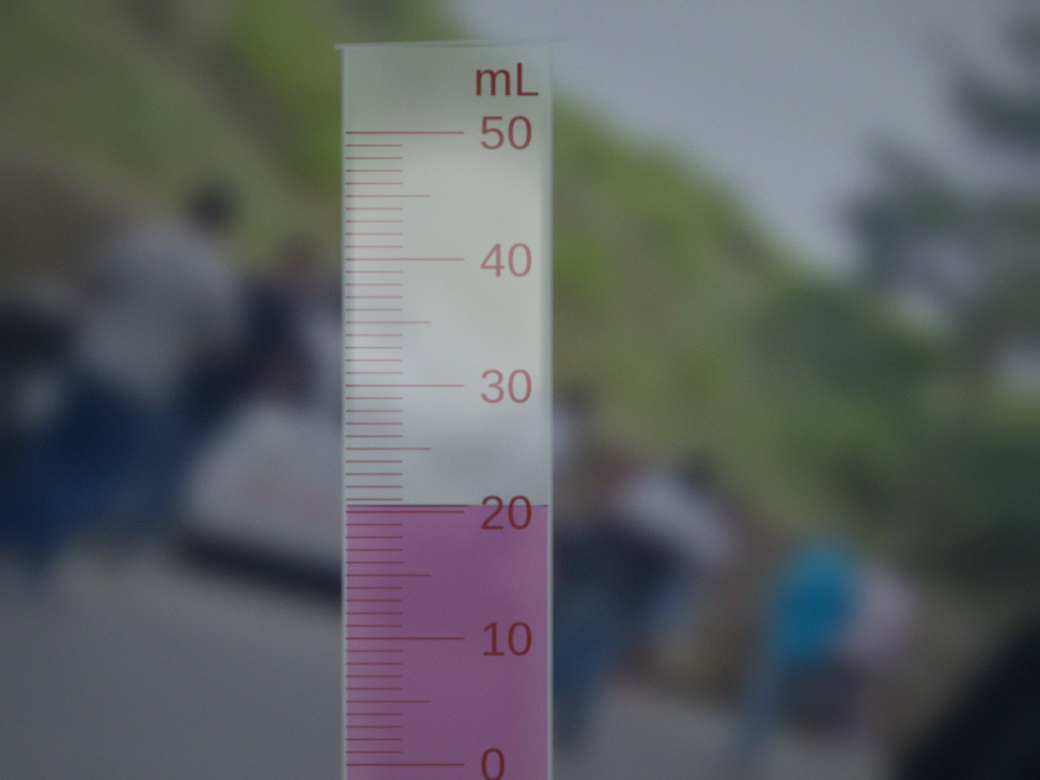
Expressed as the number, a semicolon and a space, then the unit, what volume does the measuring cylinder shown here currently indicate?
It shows 20.5; mL
